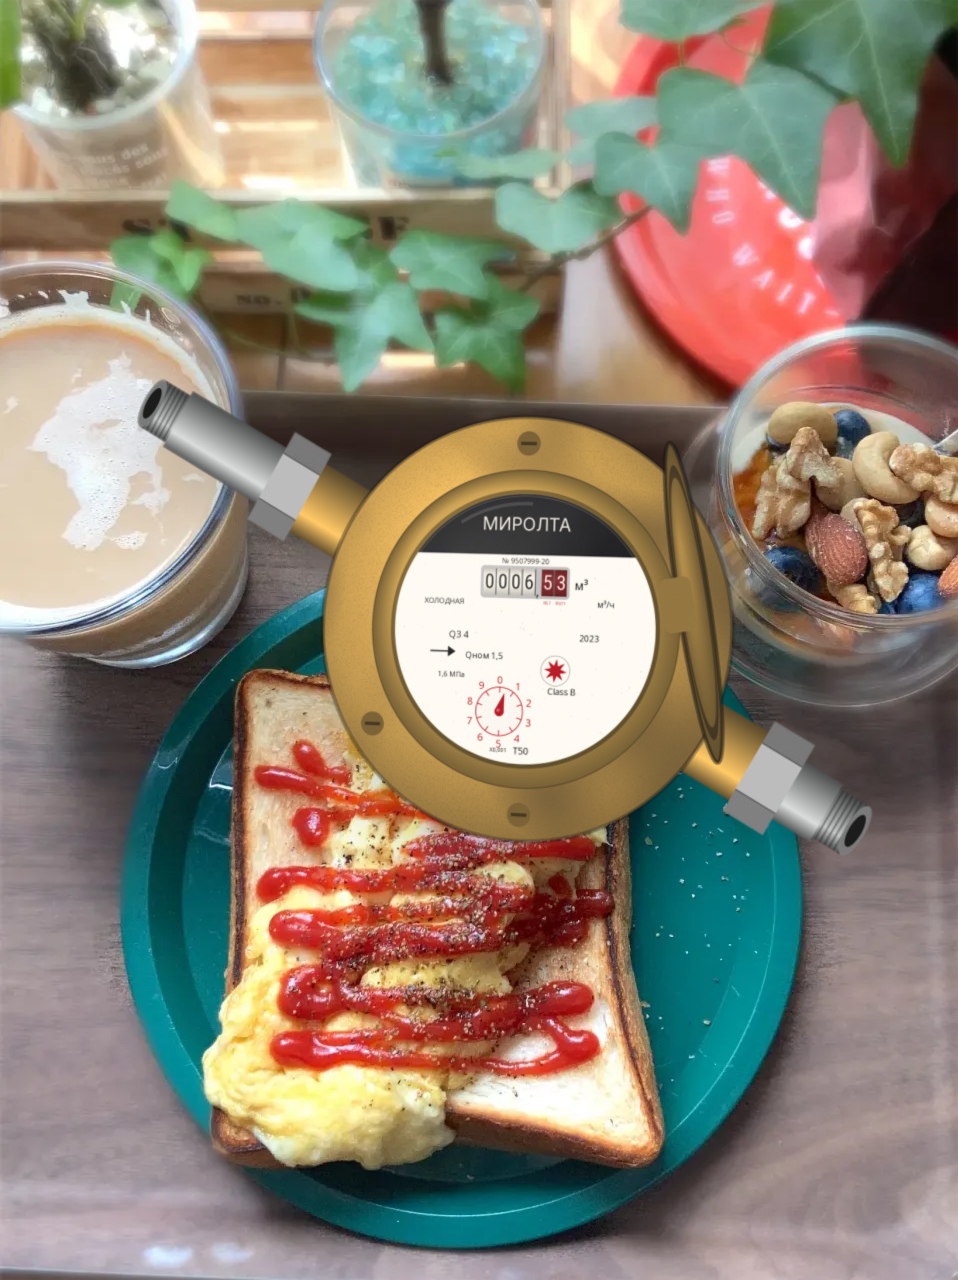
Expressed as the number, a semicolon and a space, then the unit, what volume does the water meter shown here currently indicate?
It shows 6.530; m³
